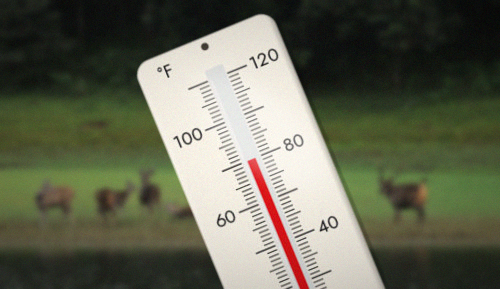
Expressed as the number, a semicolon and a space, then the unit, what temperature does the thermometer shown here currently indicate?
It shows 80; °F
